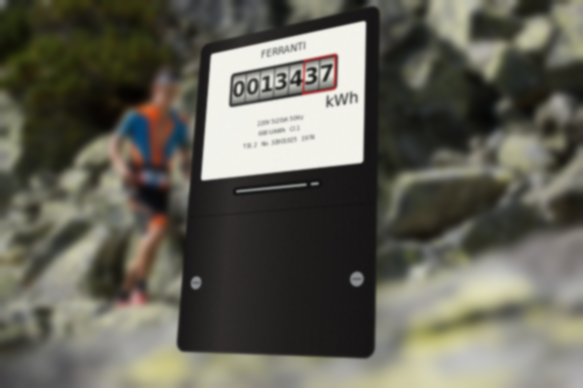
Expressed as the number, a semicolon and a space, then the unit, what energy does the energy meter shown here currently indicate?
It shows 134.37; kWh
